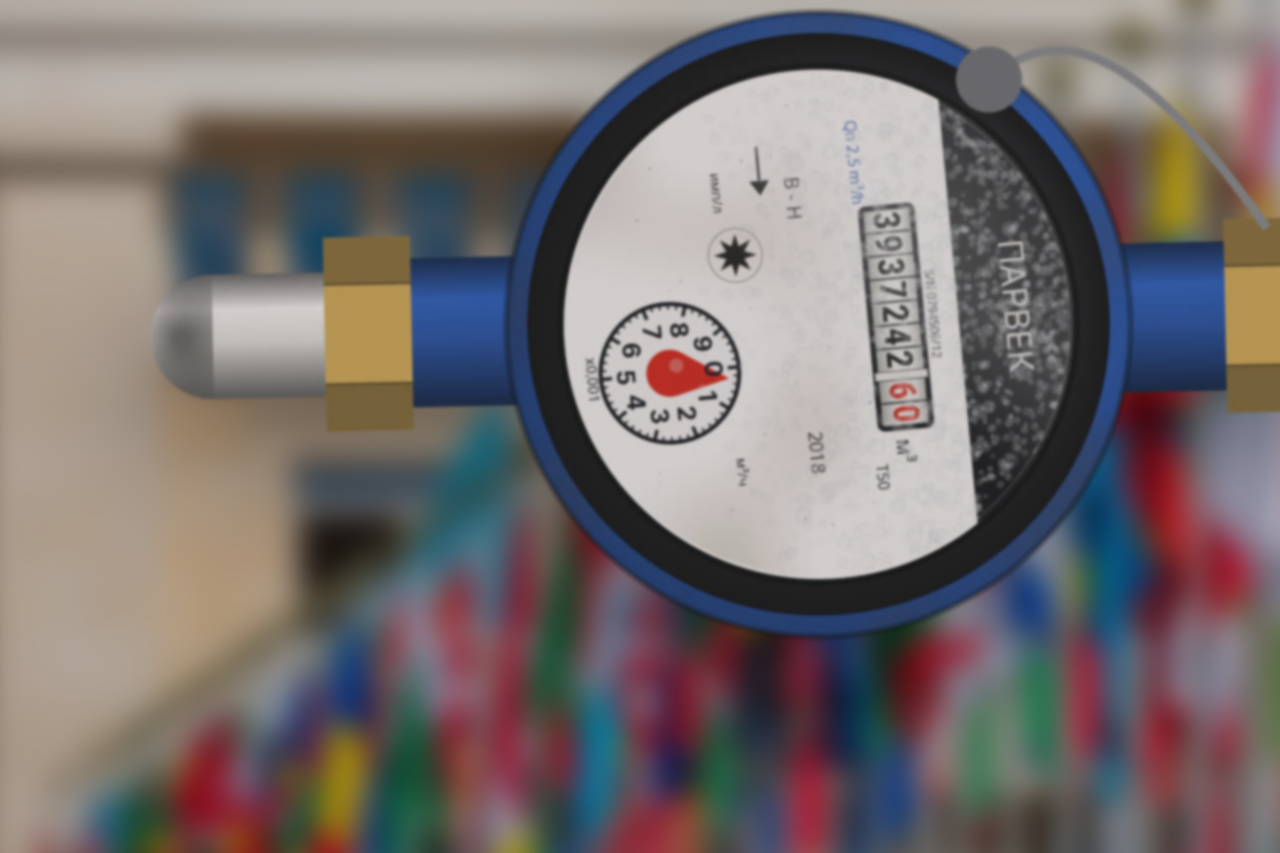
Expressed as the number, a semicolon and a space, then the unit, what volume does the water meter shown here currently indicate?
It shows 3937242.600; m³
